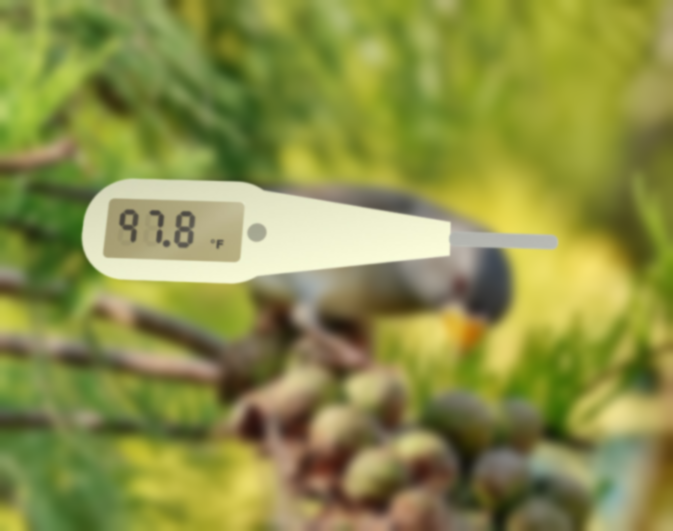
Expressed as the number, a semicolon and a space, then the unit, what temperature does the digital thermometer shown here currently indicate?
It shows 97.8; °F
